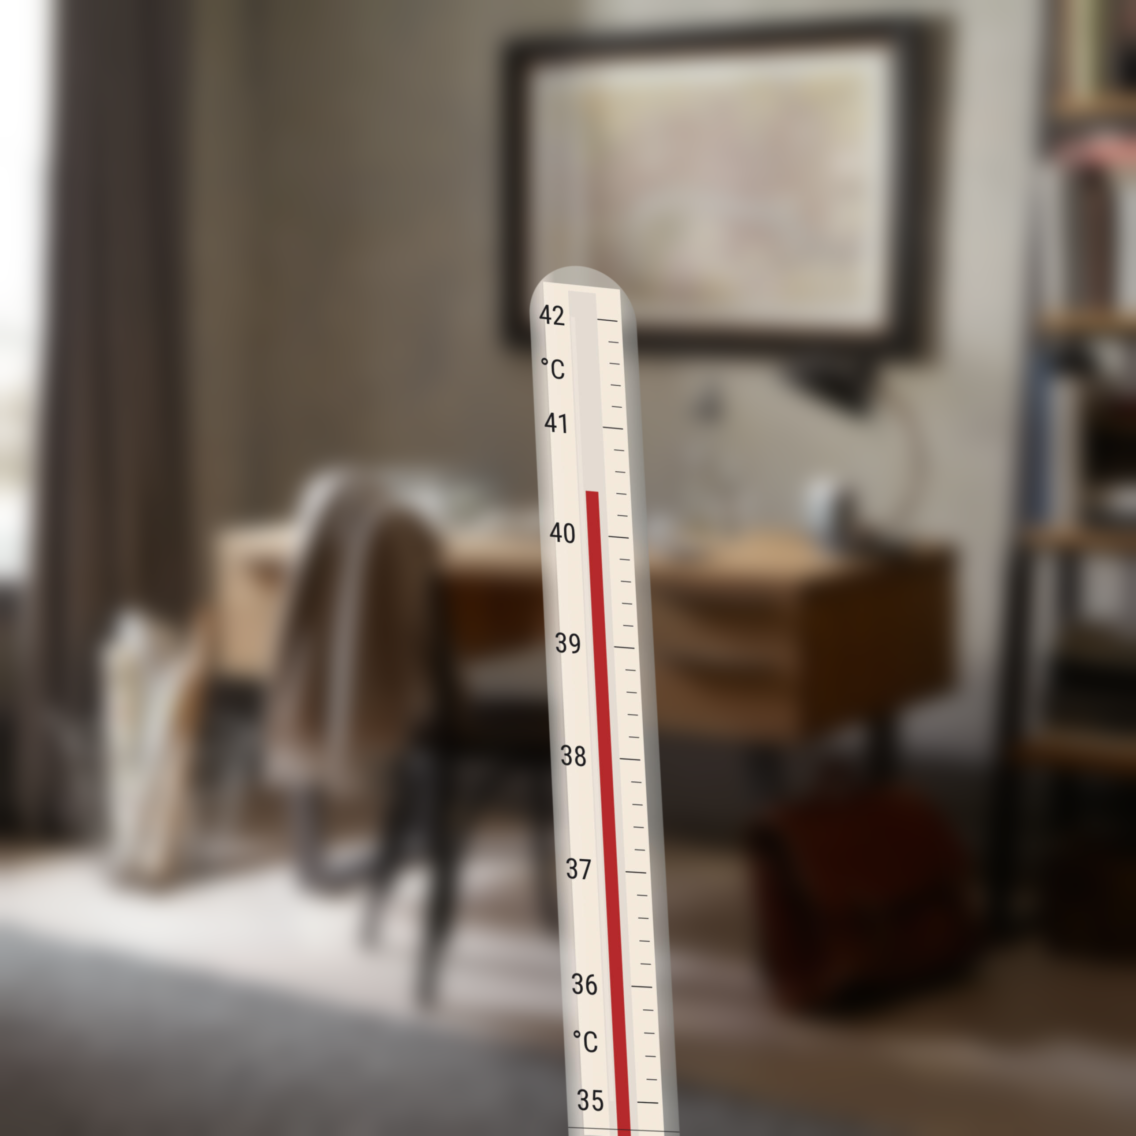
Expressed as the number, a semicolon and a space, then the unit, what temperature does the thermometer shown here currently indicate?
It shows 40.4; °C
